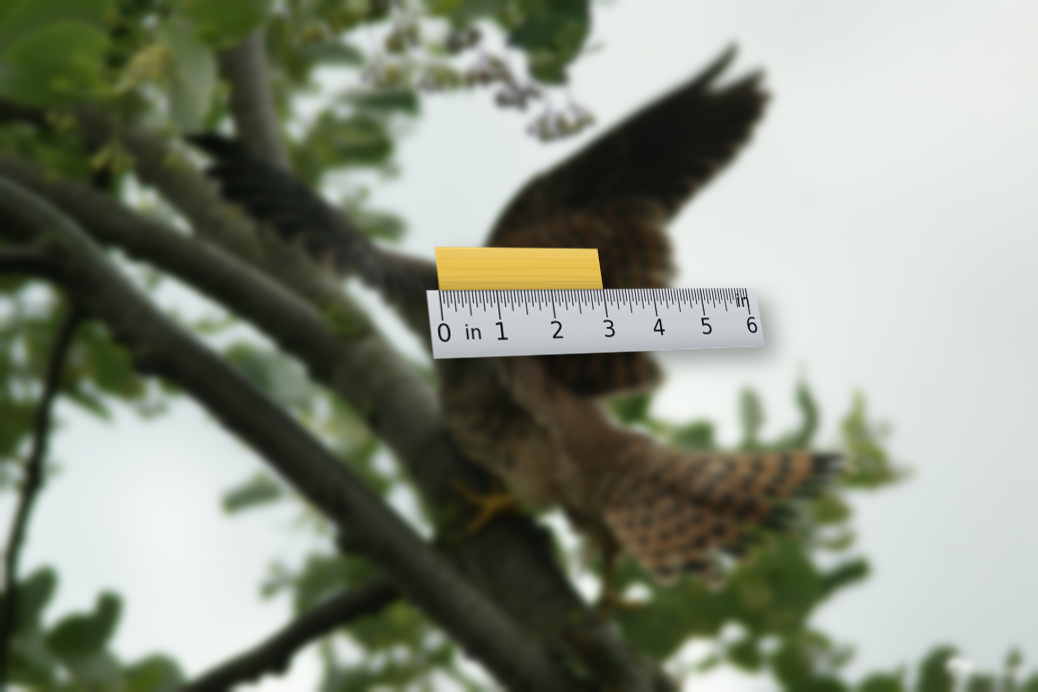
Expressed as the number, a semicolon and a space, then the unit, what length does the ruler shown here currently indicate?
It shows 3; in
